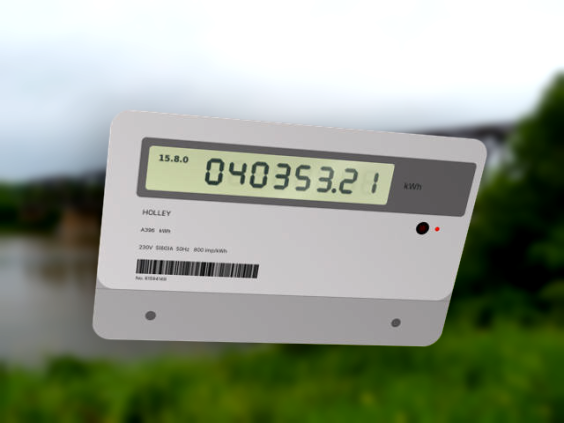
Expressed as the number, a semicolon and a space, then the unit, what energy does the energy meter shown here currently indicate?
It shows 40353.21; kWh
